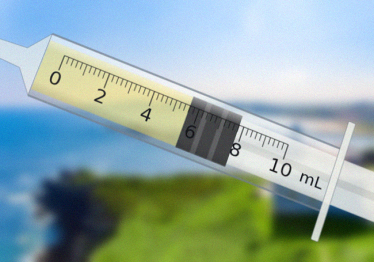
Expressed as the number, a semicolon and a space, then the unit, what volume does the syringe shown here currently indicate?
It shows 5.6; mL
